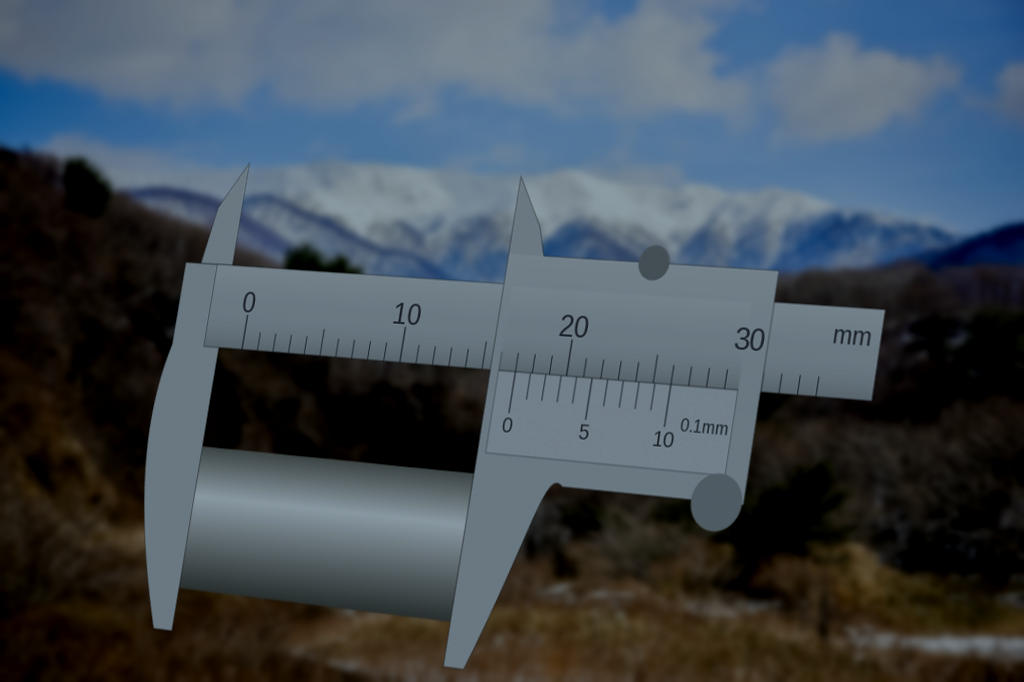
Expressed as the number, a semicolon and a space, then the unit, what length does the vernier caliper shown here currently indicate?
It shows 17.0; mm
